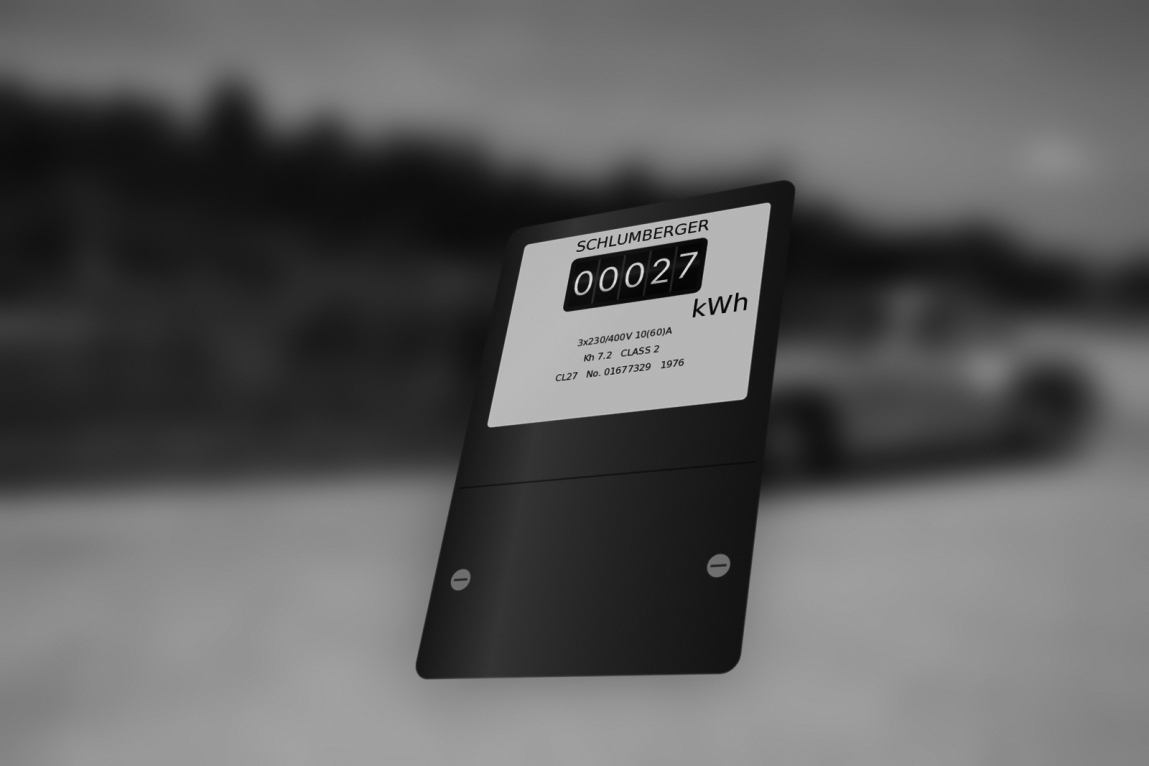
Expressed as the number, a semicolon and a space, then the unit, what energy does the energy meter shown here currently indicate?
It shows 27; kWh
